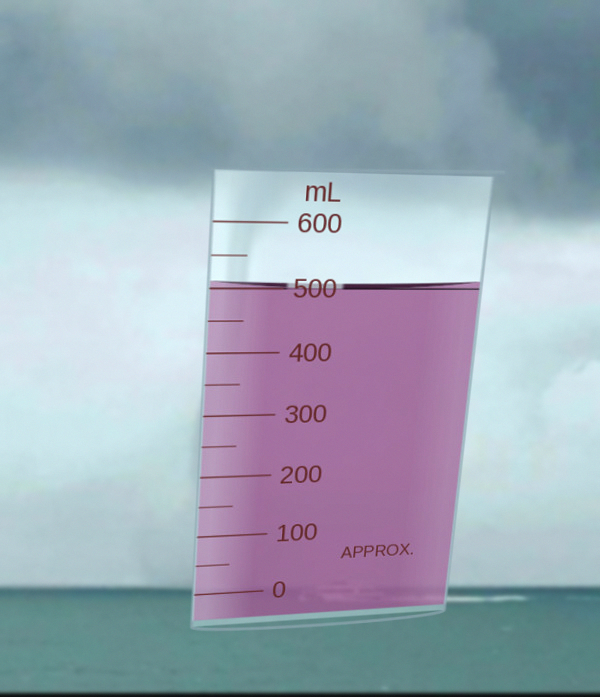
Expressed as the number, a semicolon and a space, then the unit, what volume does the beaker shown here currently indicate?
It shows 500; mL
